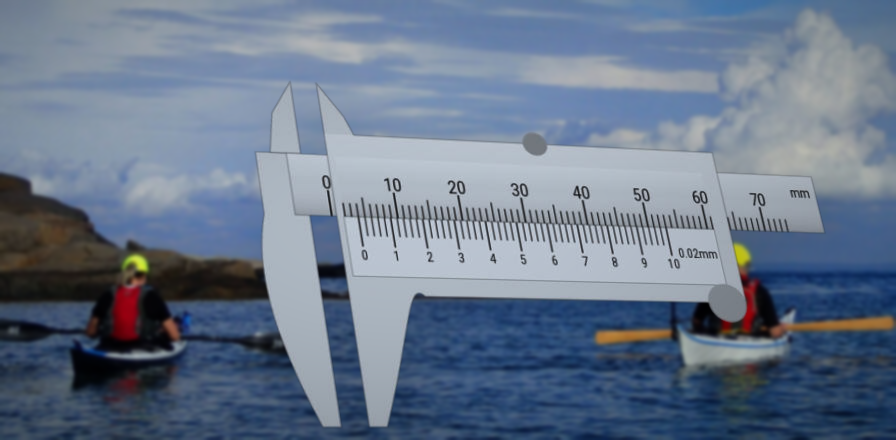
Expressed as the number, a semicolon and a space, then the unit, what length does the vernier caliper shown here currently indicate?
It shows 4.0; mm
